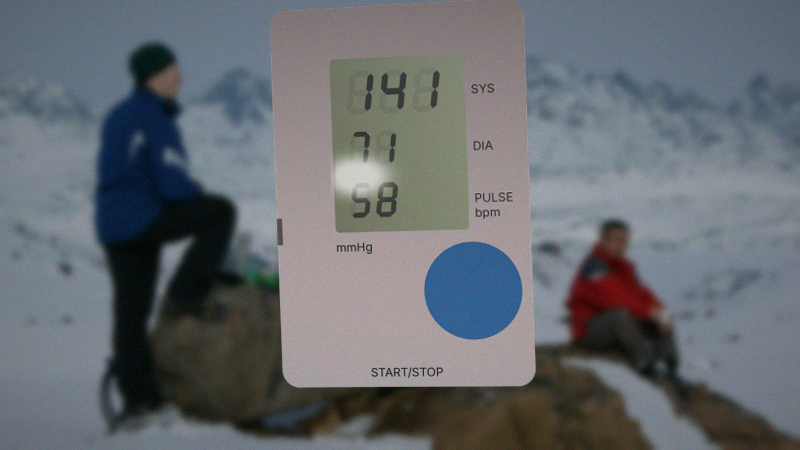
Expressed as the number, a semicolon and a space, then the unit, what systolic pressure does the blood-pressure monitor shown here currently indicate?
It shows 141; mmHg
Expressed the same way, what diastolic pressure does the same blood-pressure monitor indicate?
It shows 71; mmHg
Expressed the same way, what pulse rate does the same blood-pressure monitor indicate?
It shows 58; bpm
